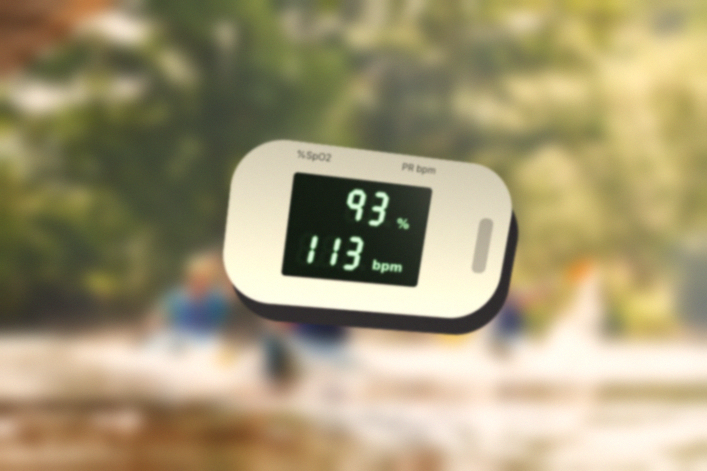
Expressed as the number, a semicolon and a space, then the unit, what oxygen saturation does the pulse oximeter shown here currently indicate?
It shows 93; %
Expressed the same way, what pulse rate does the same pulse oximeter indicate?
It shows 113; bpm
